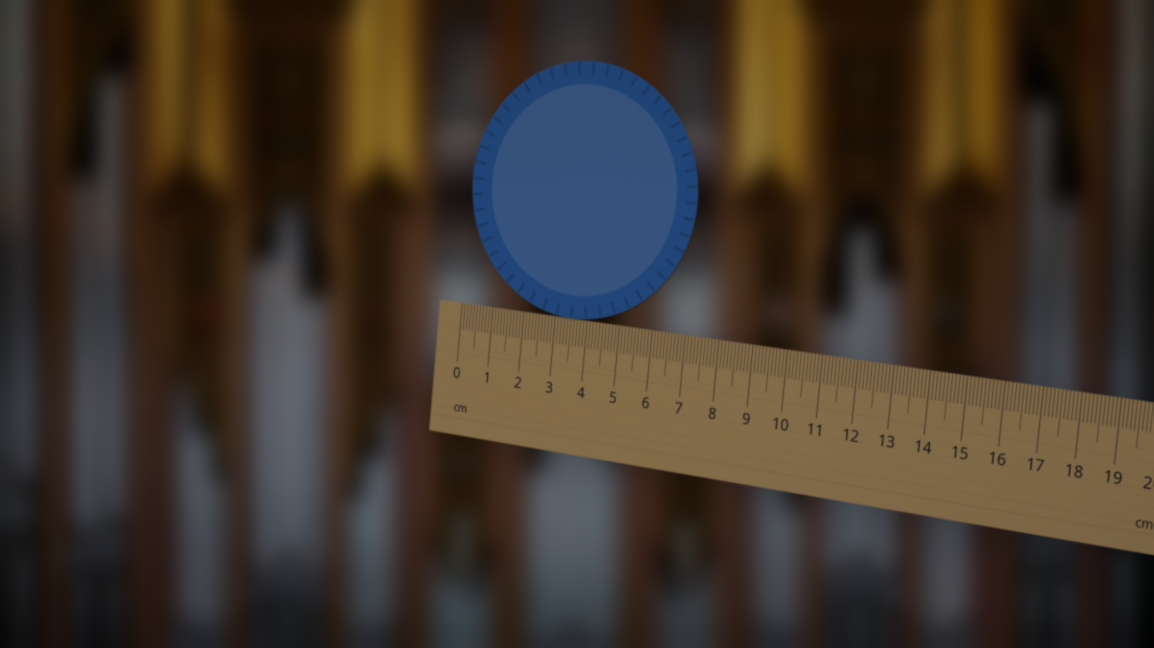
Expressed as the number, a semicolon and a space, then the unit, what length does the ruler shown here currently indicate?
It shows 7; cm
